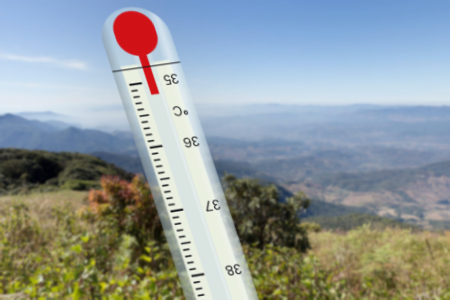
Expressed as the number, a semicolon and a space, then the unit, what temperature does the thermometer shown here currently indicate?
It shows 35.2; °C
